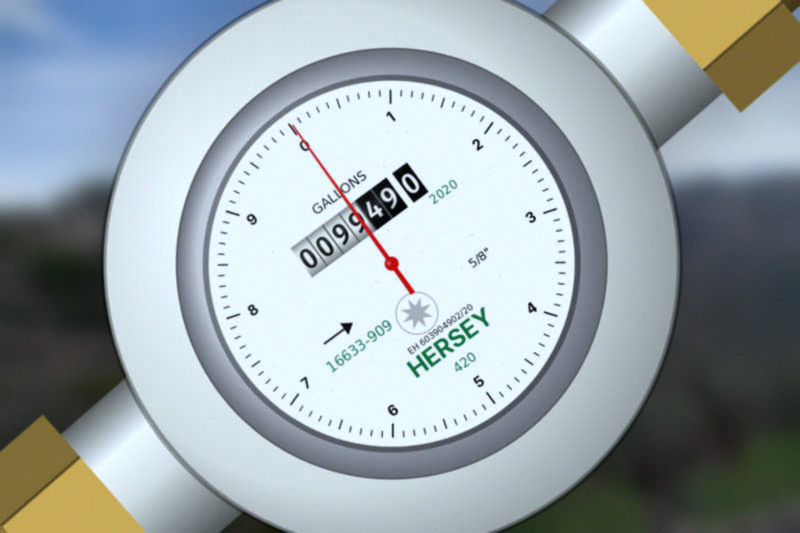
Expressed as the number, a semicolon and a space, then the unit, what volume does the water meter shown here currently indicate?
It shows 99490.0; gal
